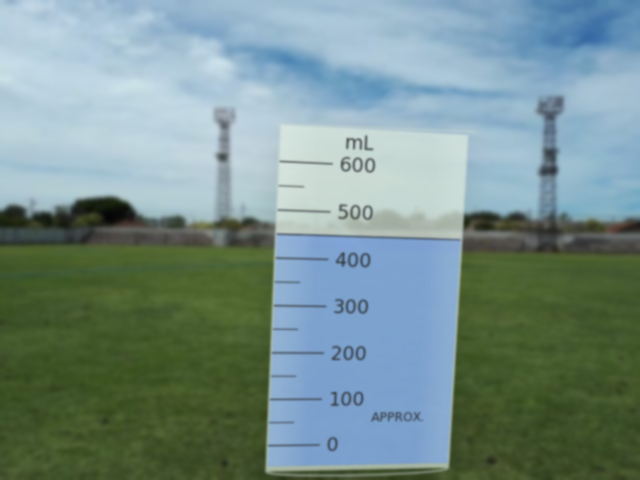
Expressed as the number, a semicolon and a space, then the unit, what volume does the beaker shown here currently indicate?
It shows 450; mL
